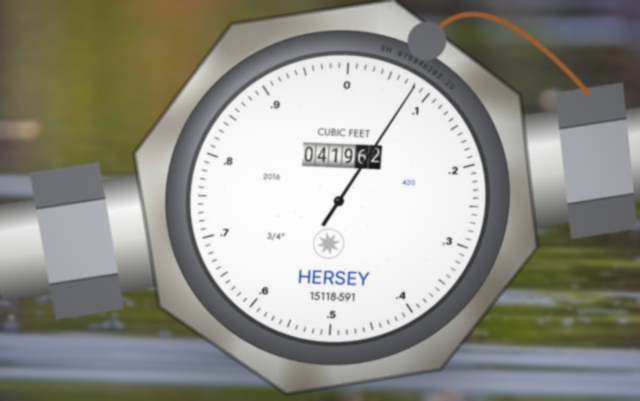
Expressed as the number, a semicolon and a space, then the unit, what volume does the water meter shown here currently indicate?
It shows 41962.08; ft³
